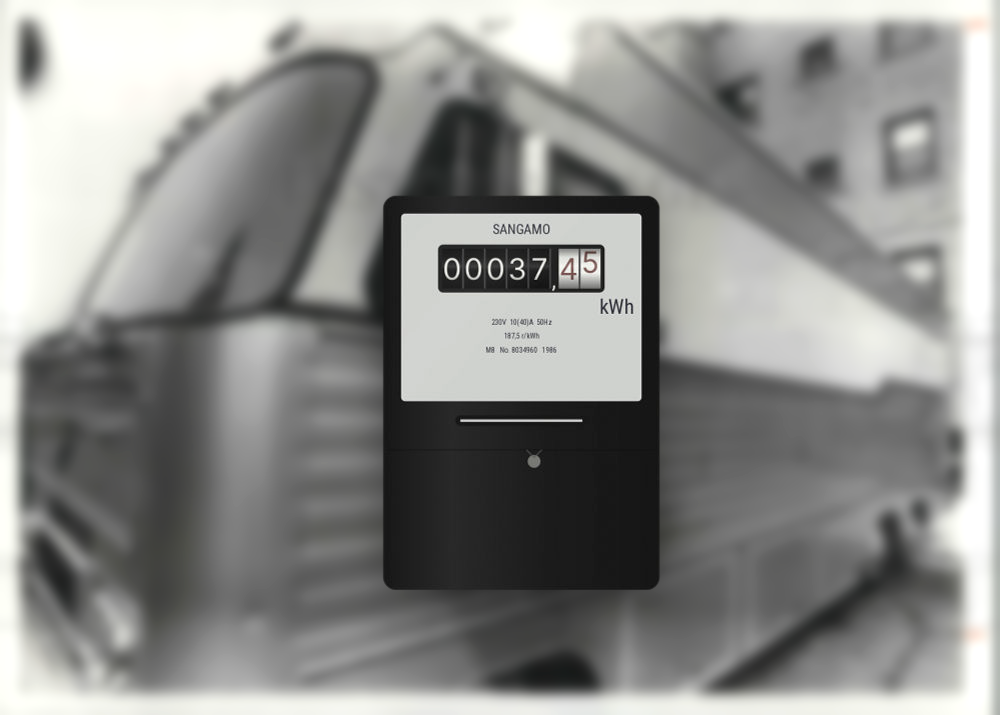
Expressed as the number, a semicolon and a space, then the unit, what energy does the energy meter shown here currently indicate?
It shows 37.45; kWh
